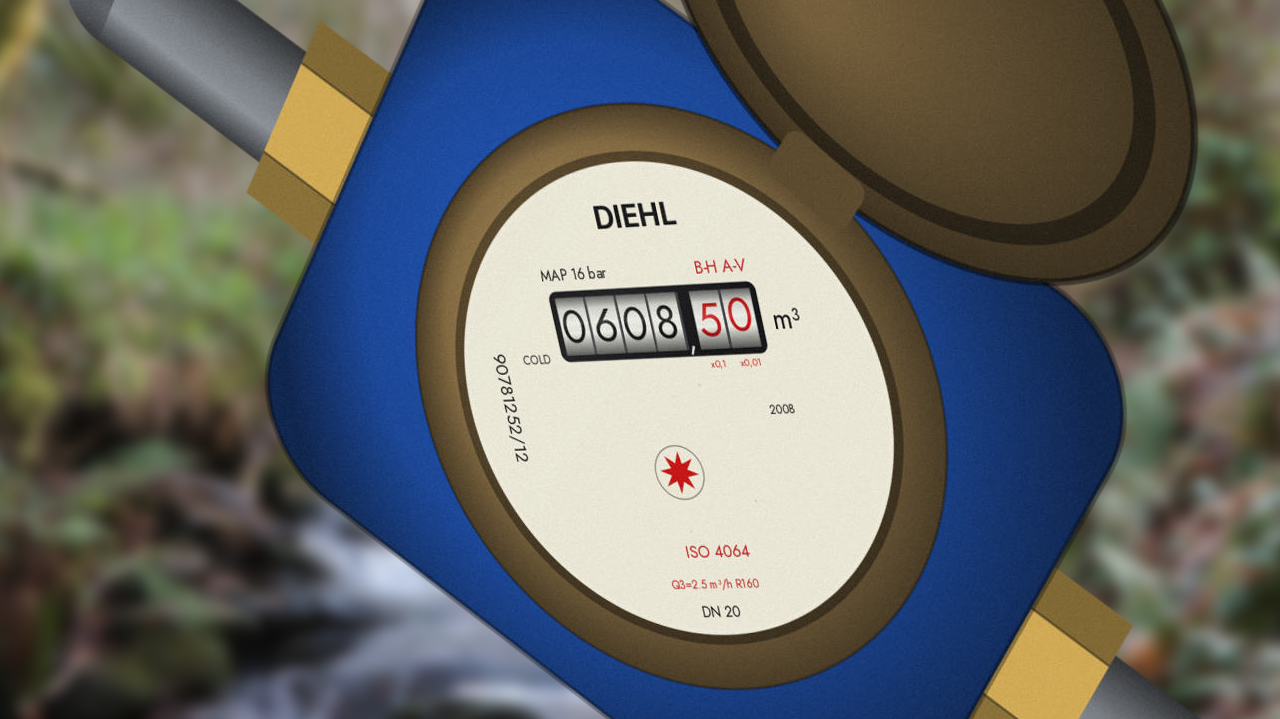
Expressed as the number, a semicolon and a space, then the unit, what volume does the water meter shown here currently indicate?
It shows 608.50; m³
